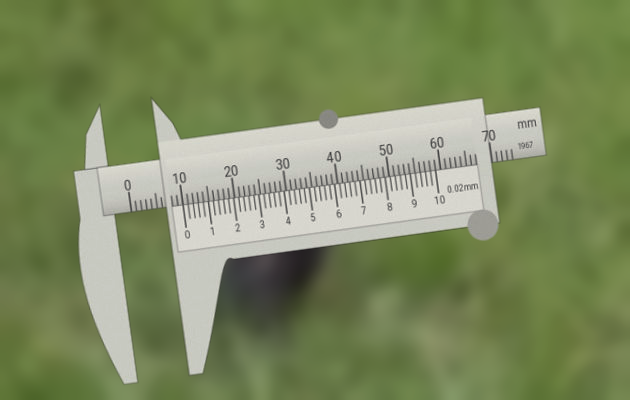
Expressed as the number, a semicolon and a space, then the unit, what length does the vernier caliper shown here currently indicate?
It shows 10.0; mm
